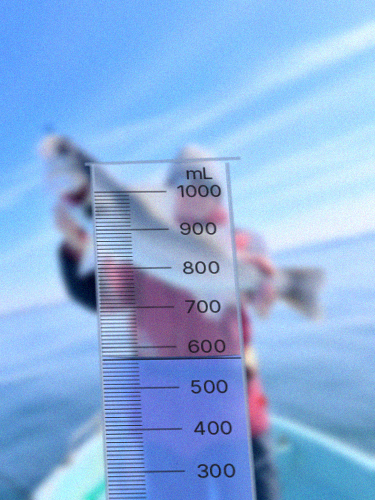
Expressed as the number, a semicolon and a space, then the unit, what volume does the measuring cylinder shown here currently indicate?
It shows 570; mL
